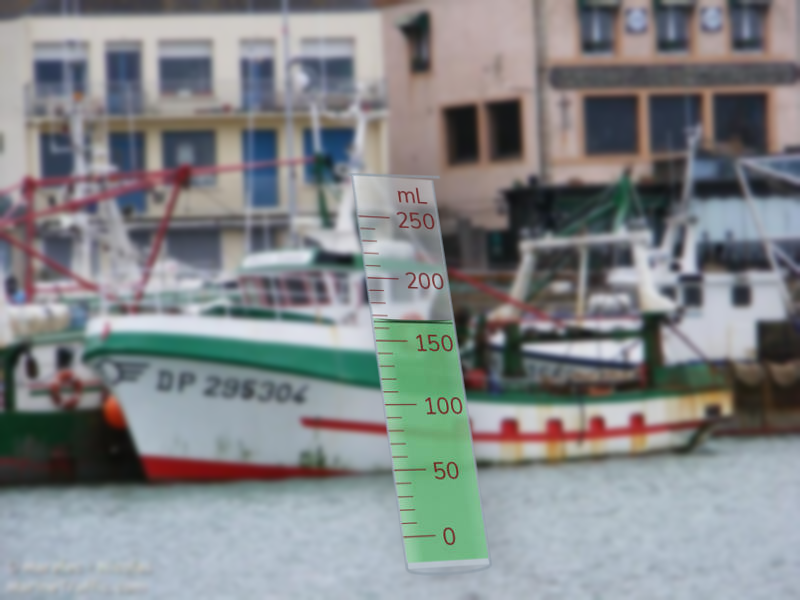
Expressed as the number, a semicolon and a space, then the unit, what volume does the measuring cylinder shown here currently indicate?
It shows 165; mL
